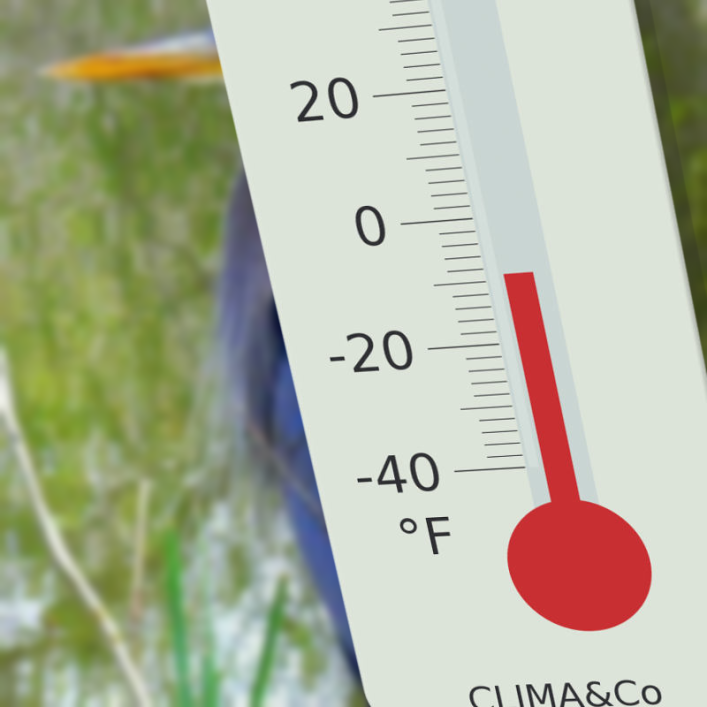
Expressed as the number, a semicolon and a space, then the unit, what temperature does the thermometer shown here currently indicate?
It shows -9; °F
